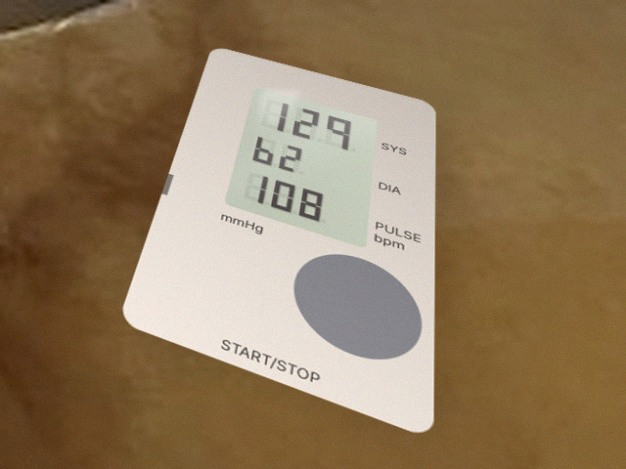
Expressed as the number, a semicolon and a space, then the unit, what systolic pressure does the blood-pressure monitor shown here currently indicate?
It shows 129; mmHg
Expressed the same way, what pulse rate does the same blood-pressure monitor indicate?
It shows 108; bpm
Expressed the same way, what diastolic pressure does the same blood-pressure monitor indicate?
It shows 62; mmHg
